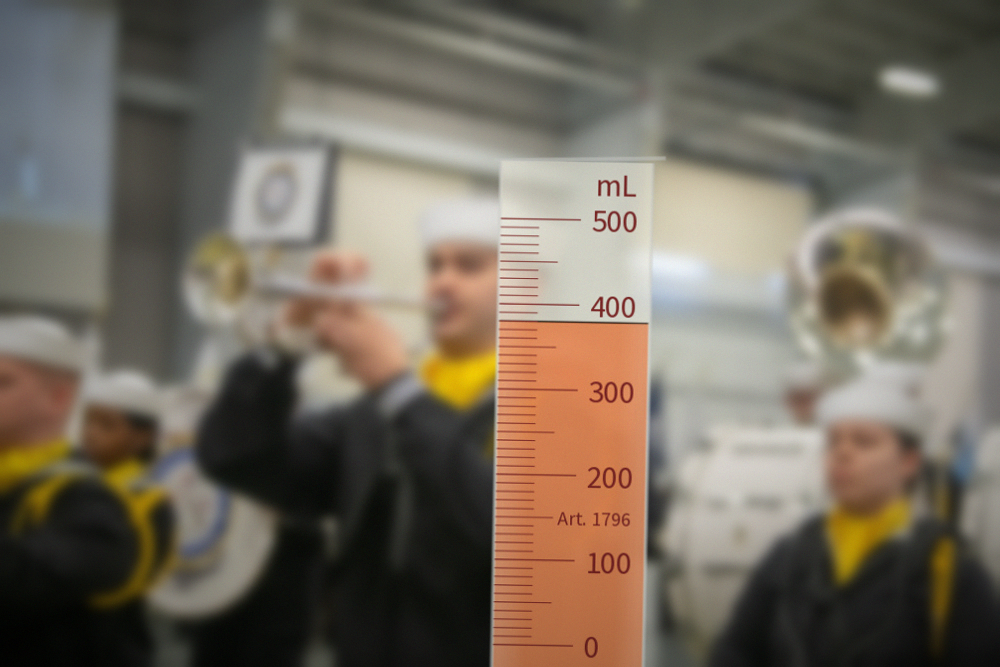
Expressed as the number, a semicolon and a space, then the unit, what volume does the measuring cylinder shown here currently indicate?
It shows 380; mL
